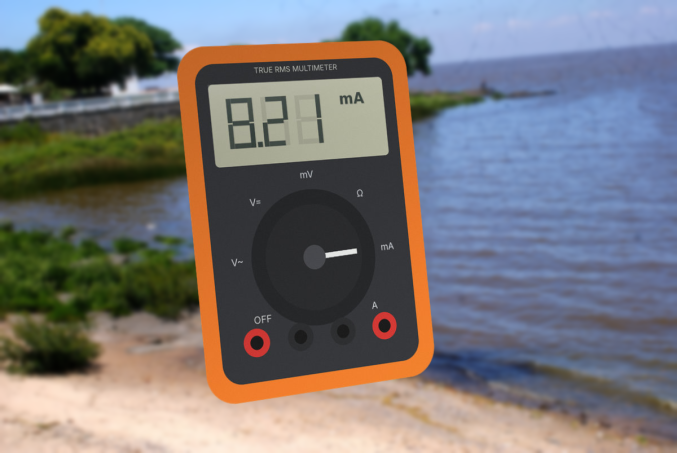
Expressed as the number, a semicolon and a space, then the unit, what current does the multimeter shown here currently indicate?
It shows 8.21; mA
